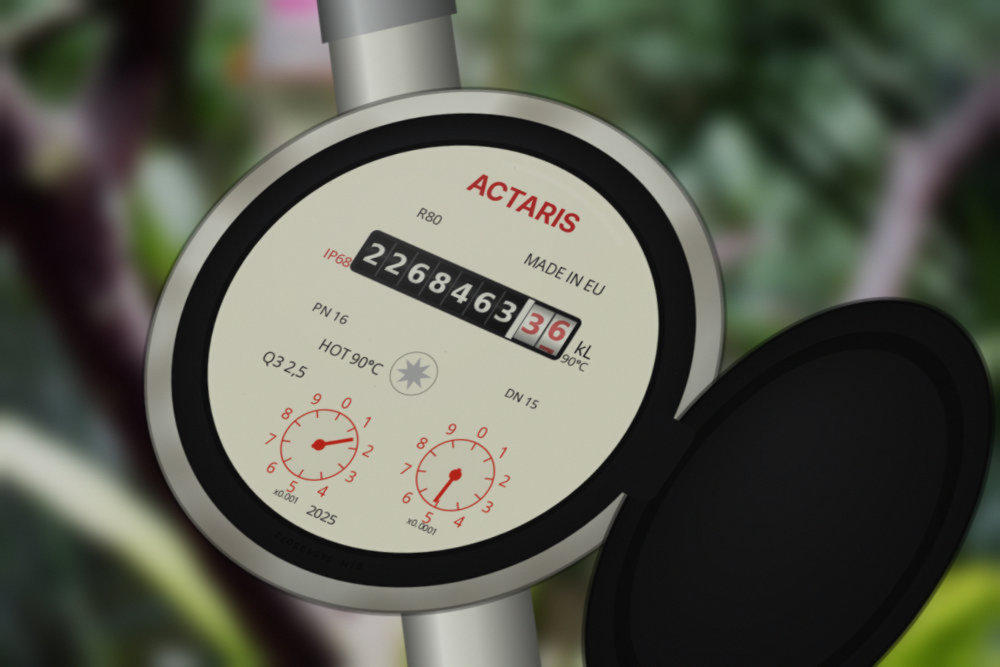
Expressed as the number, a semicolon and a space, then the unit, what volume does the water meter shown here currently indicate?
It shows 2268463.3615; kL
